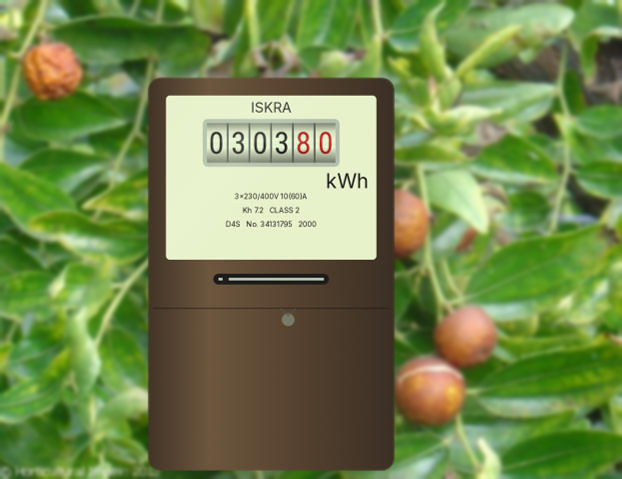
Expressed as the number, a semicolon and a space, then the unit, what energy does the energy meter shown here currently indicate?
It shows 303.80; kWh
